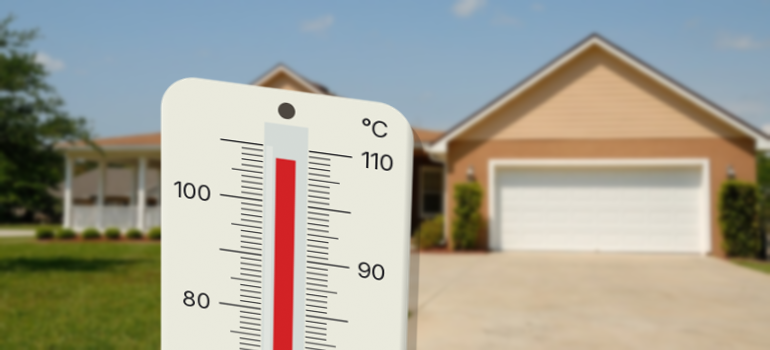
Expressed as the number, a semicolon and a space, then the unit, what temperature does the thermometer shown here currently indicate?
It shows 108; °C
